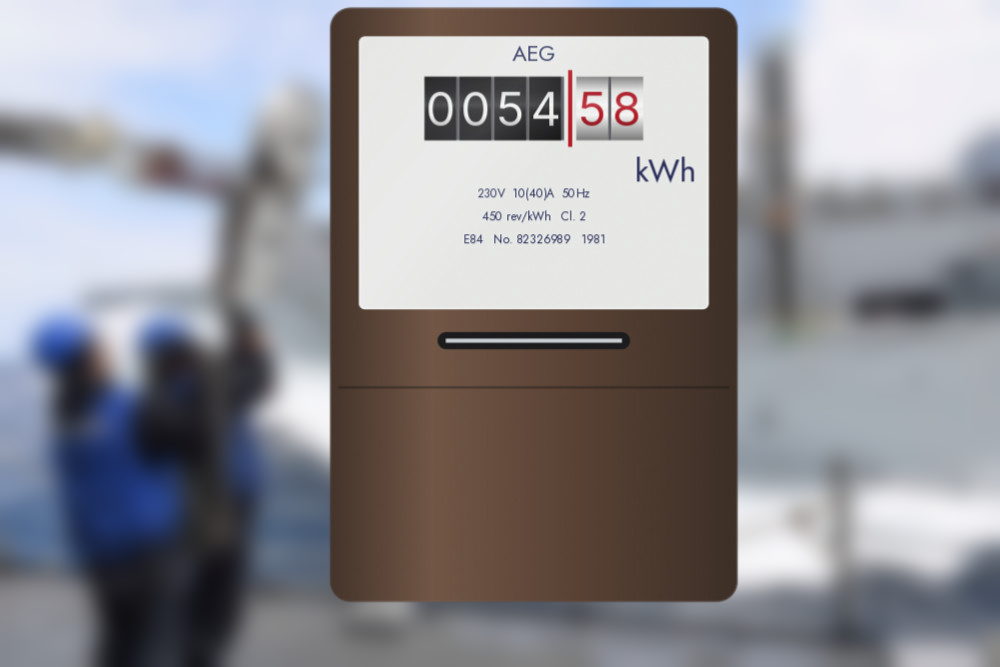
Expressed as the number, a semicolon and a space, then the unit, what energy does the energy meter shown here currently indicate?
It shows 54.58; kWh
